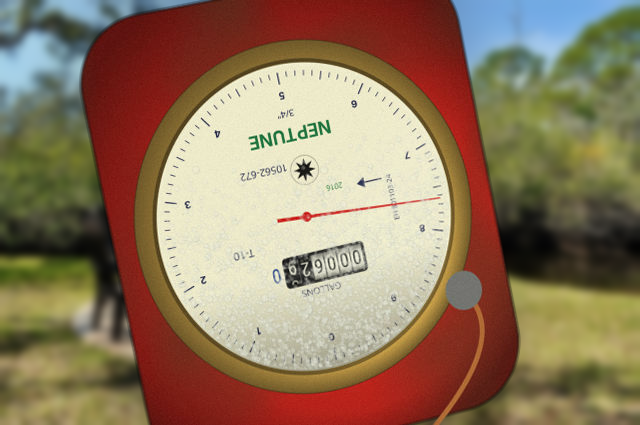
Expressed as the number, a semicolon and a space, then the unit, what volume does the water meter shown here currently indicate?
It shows 6287.6; gal
